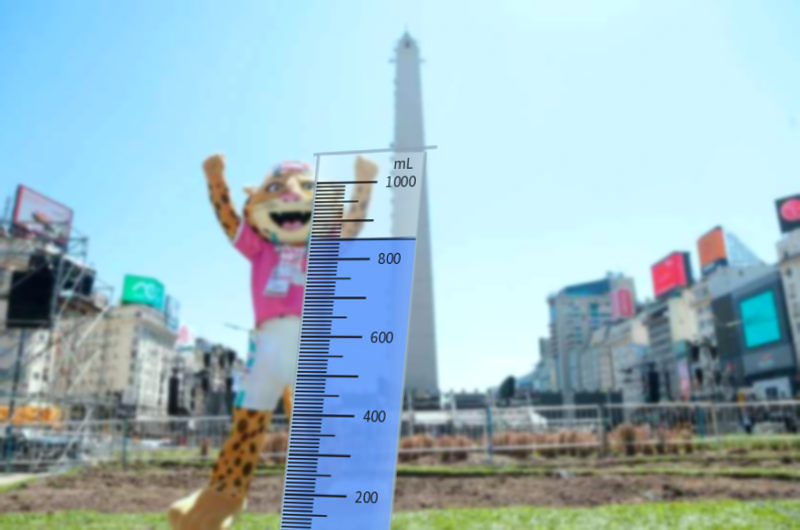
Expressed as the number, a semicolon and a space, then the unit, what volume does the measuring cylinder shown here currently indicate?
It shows 850; mL
